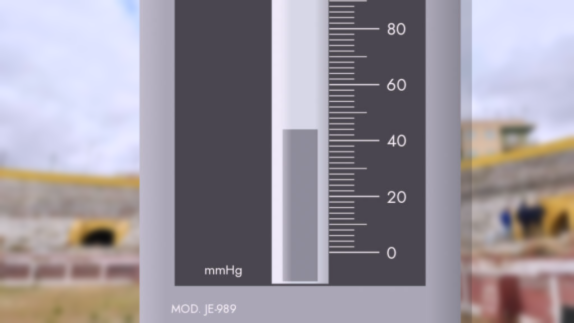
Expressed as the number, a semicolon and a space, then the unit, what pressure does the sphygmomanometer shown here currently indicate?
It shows 44; mmHg
